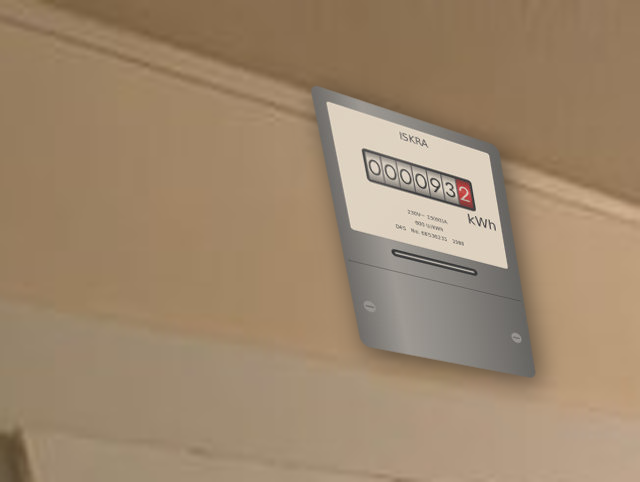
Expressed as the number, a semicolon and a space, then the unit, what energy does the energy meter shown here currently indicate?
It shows 93.2; kWh
